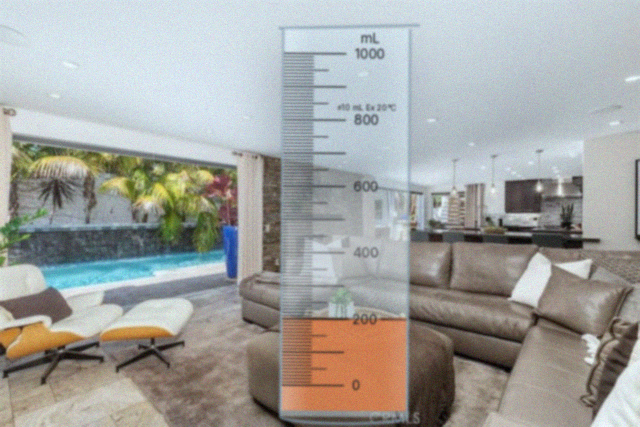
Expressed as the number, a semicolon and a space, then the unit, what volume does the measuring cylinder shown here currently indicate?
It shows 200; mL
